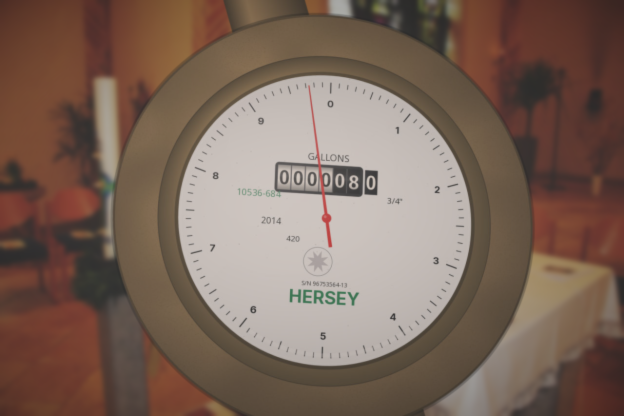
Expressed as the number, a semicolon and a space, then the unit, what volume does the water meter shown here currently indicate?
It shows 79.7; gal
